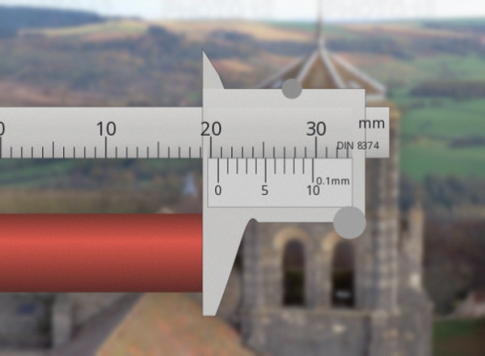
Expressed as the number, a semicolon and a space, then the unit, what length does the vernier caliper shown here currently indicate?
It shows 20.7; mm
